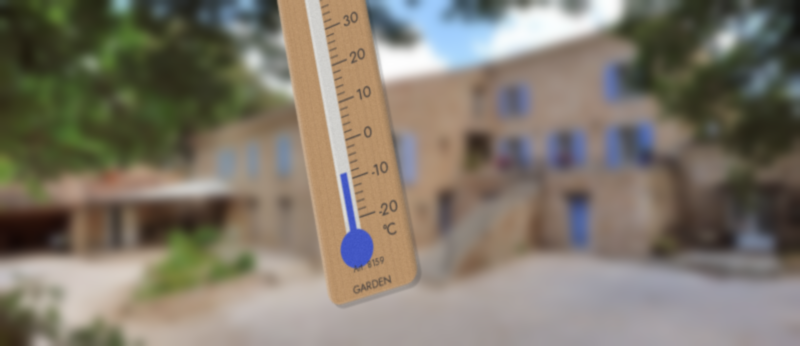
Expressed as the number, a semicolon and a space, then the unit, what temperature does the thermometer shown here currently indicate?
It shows -8; °C
